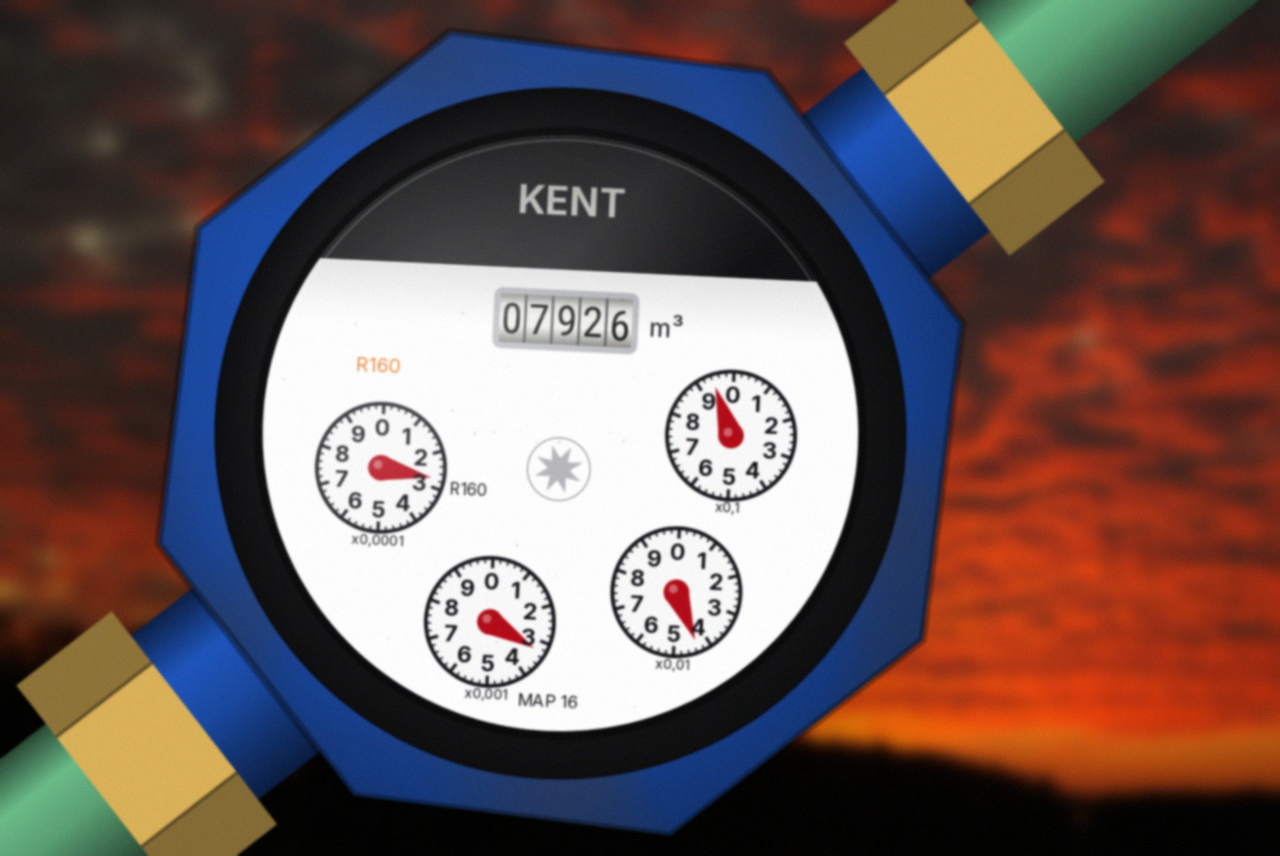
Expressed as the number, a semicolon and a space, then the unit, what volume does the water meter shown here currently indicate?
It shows 7925.9432; m³
